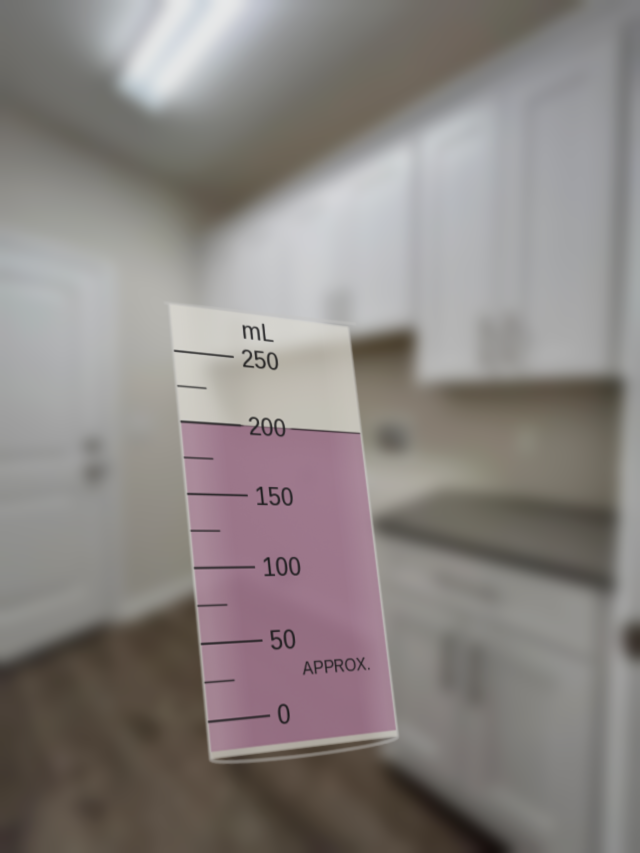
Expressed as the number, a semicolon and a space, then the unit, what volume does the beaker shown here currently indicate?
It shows 200; mL
